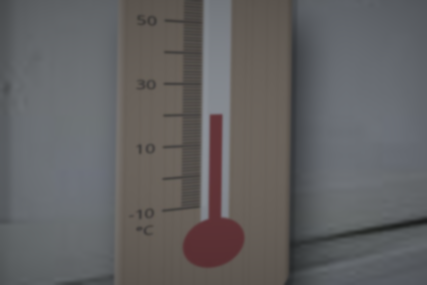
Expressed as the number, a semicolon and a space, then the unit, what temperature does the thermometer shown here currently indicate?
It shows 20; °C
